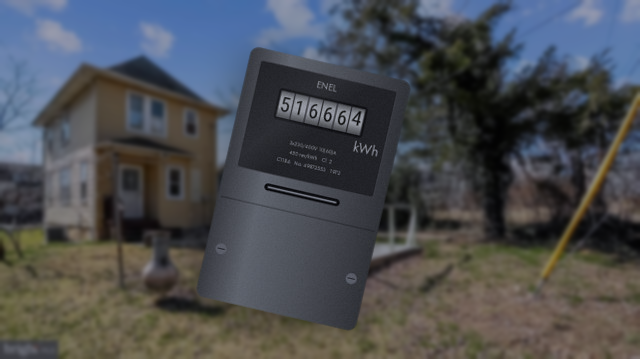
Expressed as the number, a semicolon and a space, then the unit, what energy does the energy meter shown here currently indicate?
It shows 516664; kWh
